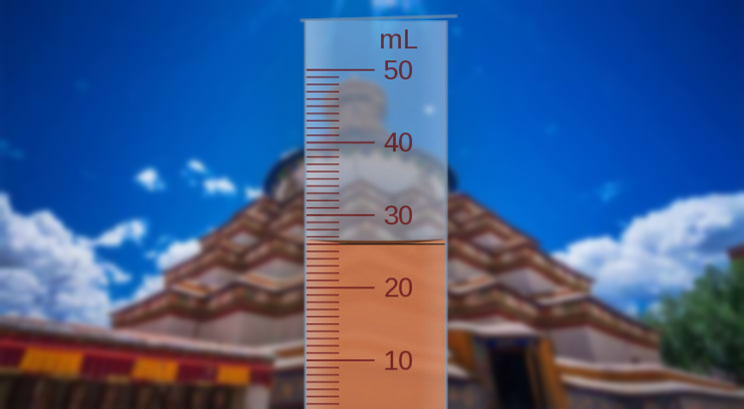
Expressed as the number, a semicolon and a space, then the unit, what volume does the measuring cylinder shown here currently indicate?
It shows 26; mL
